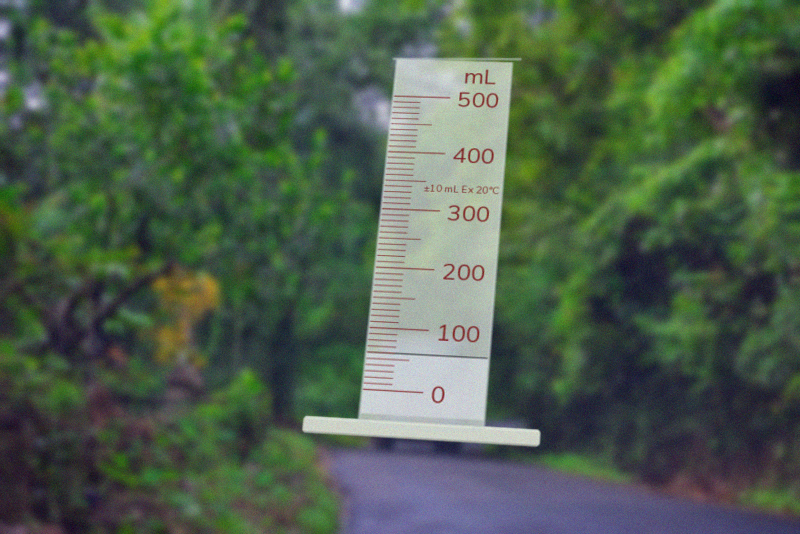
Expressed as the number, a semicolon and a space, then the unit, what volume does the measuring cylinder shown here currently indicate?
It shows 60; mL
